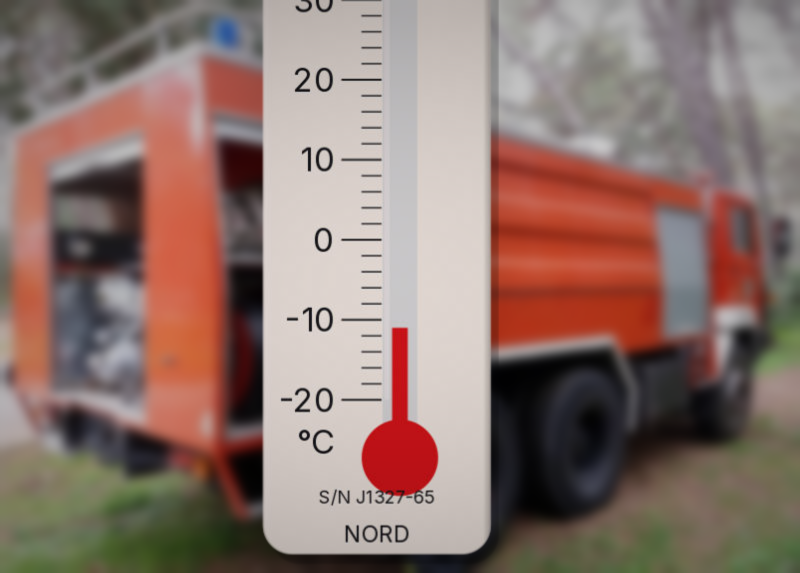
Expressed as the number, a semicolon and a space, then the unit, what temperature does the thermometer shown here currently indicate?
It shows -11; °C
